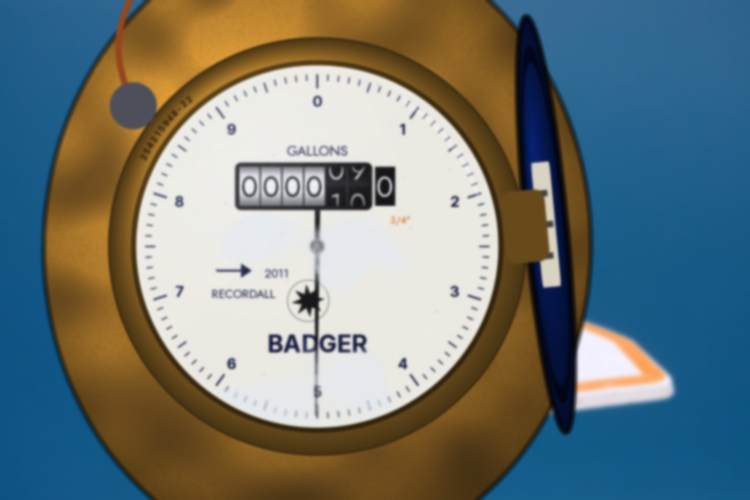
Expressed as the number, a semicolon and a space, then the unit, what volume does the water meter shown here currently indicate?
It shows 95.0; gal
